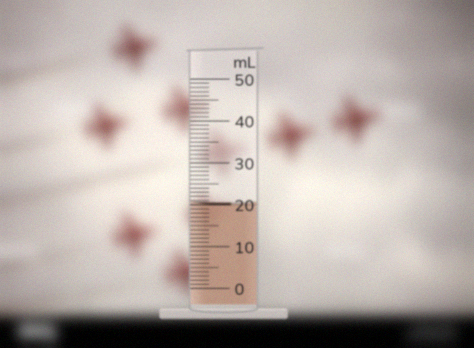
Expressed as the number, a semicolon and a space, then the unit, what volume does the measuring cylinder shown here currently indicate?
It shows 20; mL
